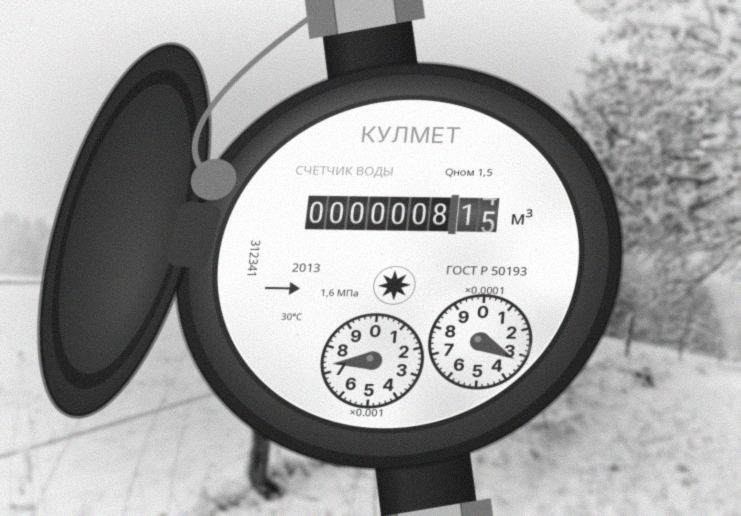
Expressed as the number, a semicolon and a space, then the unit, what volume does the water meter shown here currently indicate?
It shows 8.1473; m³
